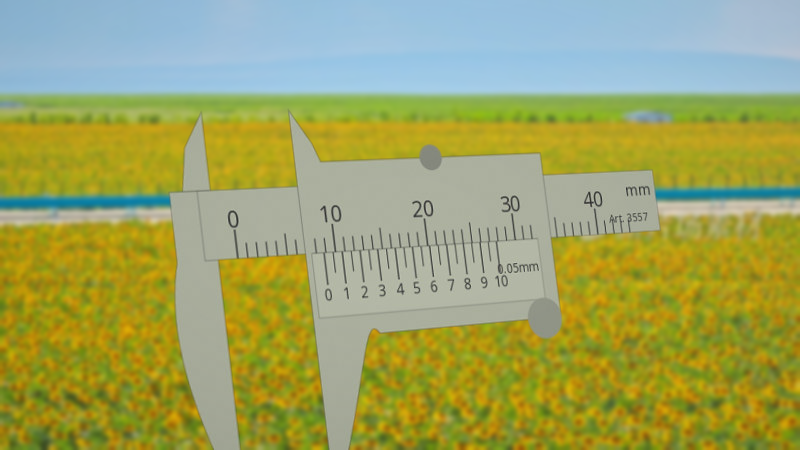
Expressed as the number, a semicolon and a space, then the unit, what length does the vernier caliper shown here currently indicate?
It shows 8.8; mm
